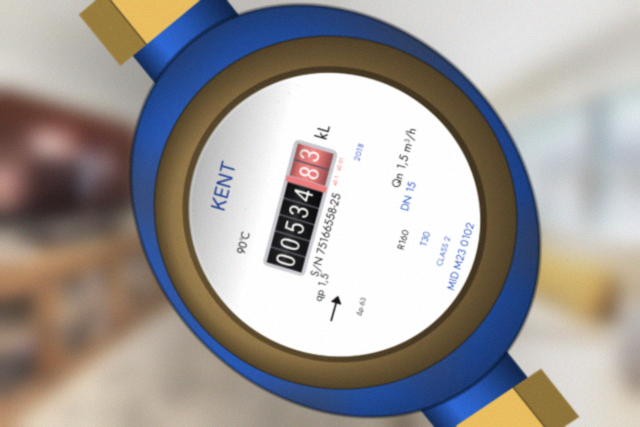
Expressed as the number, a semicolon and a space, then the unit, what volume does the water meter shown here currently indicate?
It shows 534.83; kL
